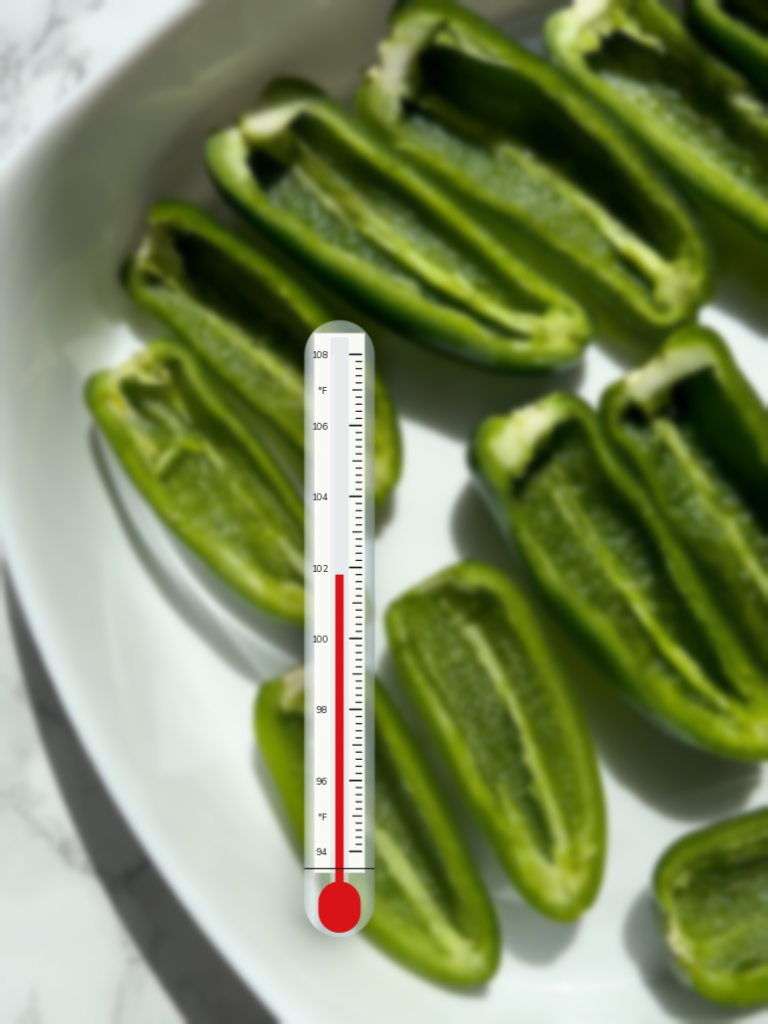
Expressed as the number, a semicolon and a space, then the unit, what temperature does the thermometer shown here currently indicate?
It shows 101.8; °F
